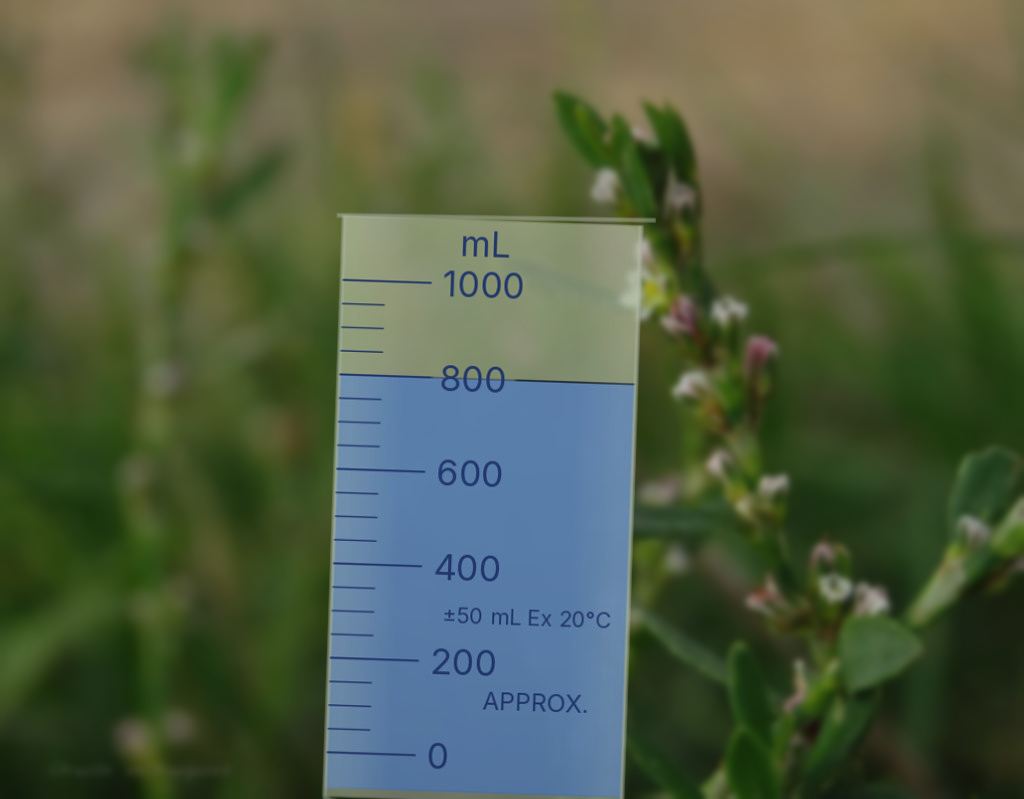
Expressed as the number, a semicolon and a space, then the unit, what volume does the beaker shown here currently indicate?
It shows 800; mL
